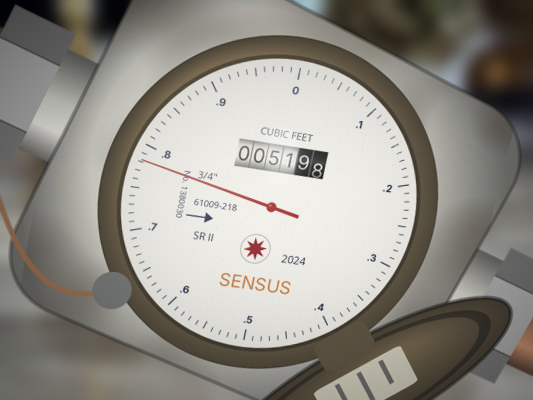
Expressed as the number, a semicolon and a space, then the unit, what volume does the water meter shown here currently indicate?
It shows 5197.78; ft³
